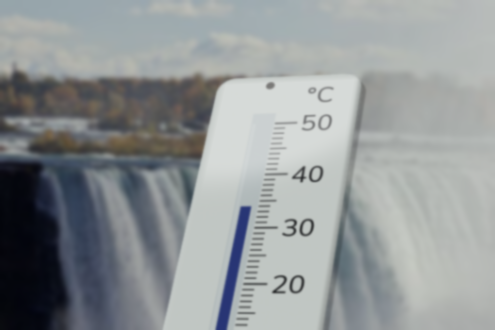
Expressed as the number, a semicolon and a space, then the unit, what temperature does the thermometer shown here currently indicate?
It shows 34; °C
